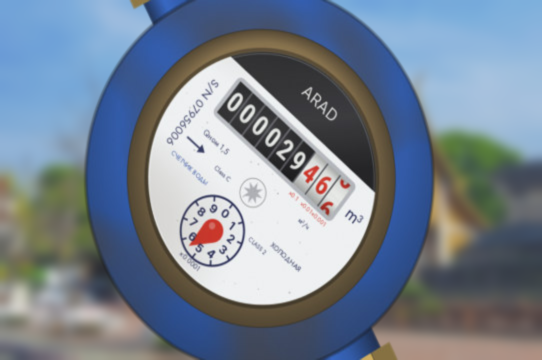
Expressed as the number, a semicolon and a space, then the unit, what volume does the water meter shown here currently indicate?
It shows 29.4655; m³
